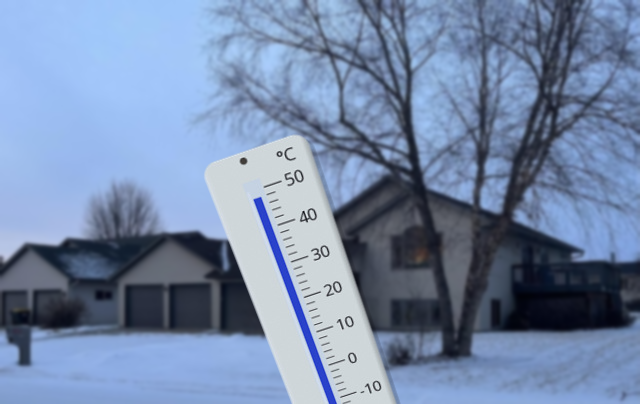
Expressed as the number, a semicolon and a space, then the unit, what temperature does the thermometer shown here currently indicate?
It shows 48; °C
